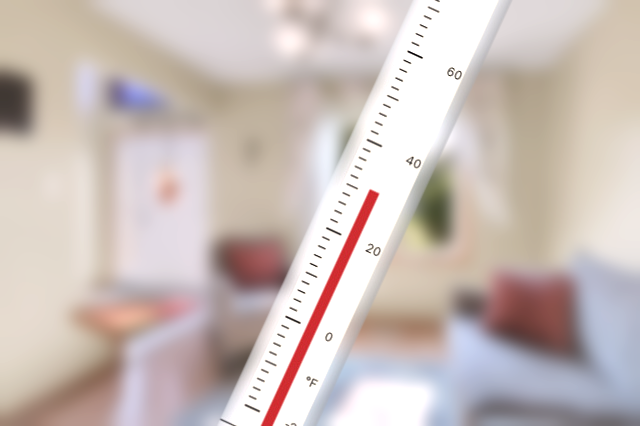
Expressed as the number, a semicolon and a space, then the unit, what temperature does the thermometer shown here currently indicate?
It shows 31; °F
